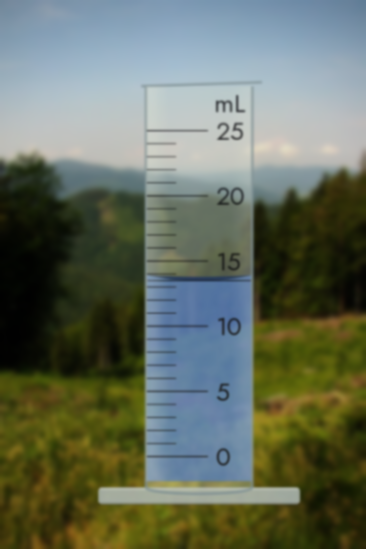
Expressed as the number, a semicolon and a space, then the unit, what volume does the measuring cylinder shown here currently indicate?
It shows 13.5; mL
